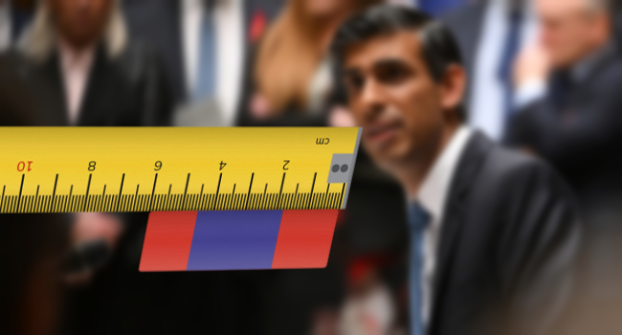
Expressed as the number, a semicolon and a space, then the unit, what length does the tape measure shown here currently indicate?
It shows 6; cm
